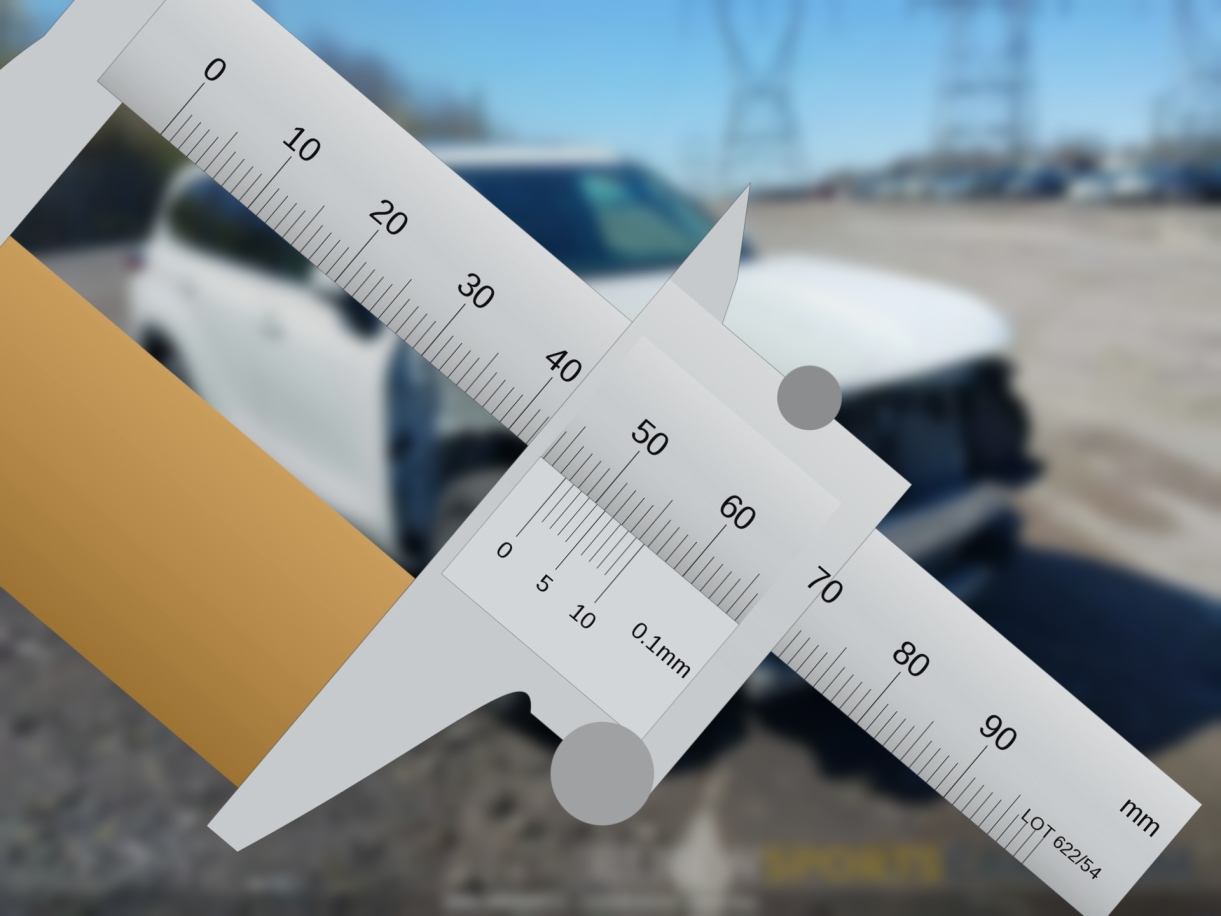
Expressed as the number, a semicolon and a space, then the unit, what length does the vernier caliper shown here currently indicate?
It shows 46.6; mm
